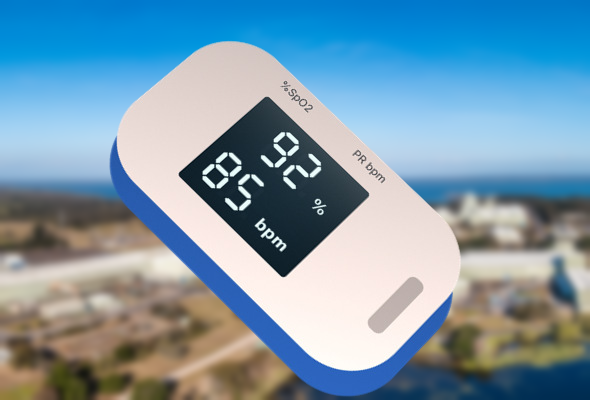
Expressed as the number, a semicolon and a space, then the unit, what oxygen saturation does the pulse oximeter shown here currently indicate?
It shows 92; %
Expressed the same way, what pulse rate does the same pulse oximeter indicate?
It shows 85; bpm
